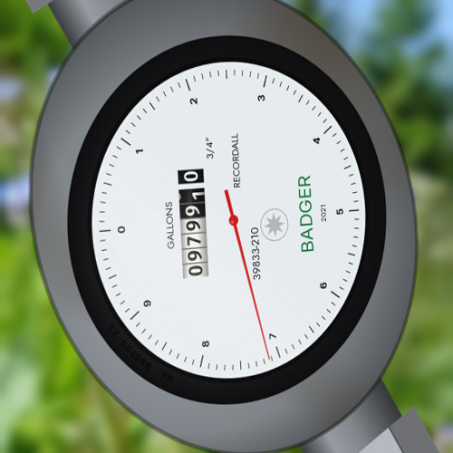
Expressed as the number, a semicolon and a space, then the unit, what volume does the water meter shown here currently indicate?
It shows 979907.1; gal
